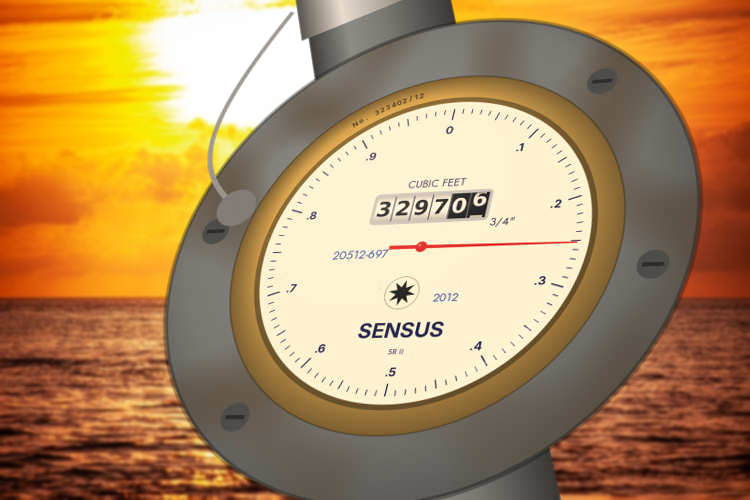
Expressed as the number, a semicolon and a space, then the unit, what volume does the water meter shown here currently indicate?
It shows 329706.25; ft³
